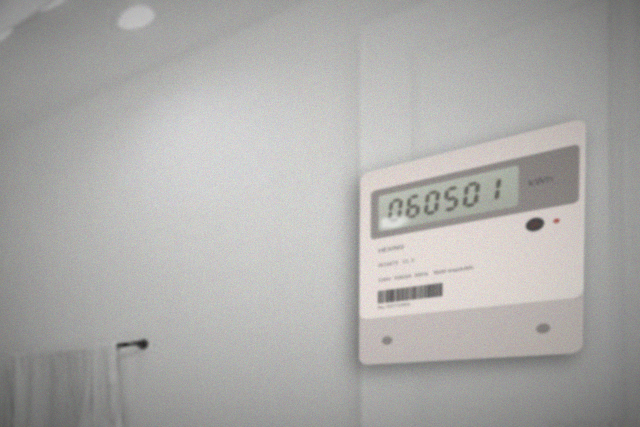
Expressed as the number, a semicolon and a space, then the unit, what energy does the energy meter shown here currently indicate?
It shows 60501; kWh
